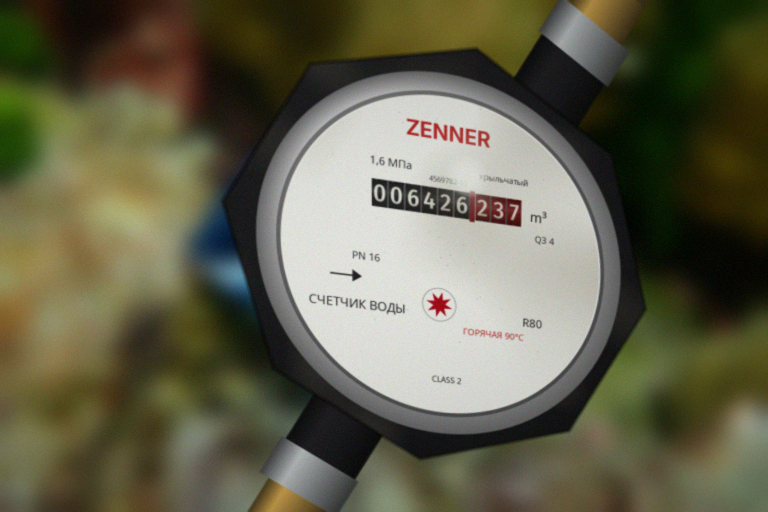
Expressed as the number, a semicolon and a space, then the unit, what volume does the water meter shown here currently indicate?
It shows 6426.237; m³
